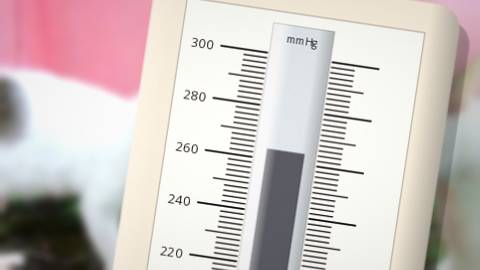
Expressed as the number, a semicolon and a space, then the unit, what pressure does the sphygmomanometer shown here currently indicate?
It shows 264; mmHg
